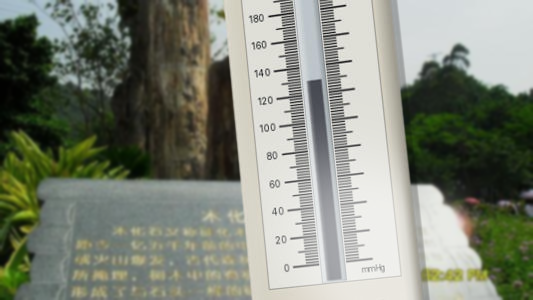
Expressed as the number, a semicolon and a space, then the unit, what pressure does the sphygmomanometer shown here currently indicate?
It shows 130; mmHg
